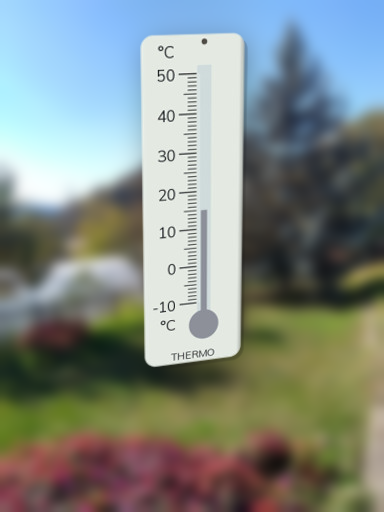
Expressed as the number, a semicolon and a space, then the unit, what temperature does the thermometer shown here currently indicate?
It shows 15; °C
